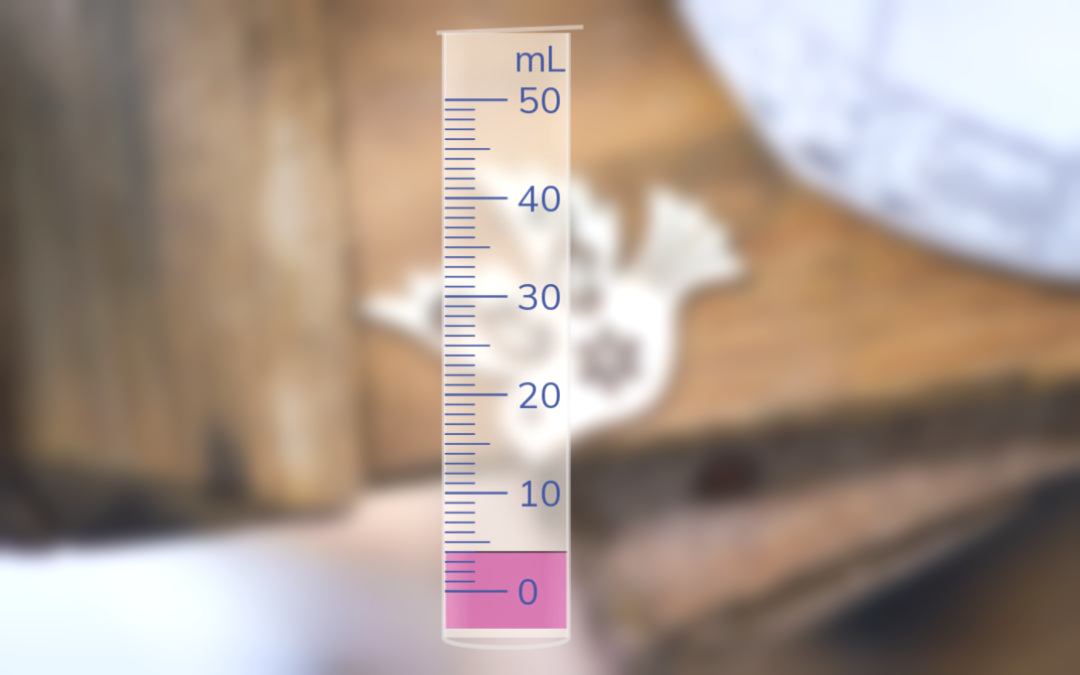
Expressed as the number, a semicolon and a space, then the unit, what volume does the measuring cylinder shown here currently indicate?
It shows 4; mL
